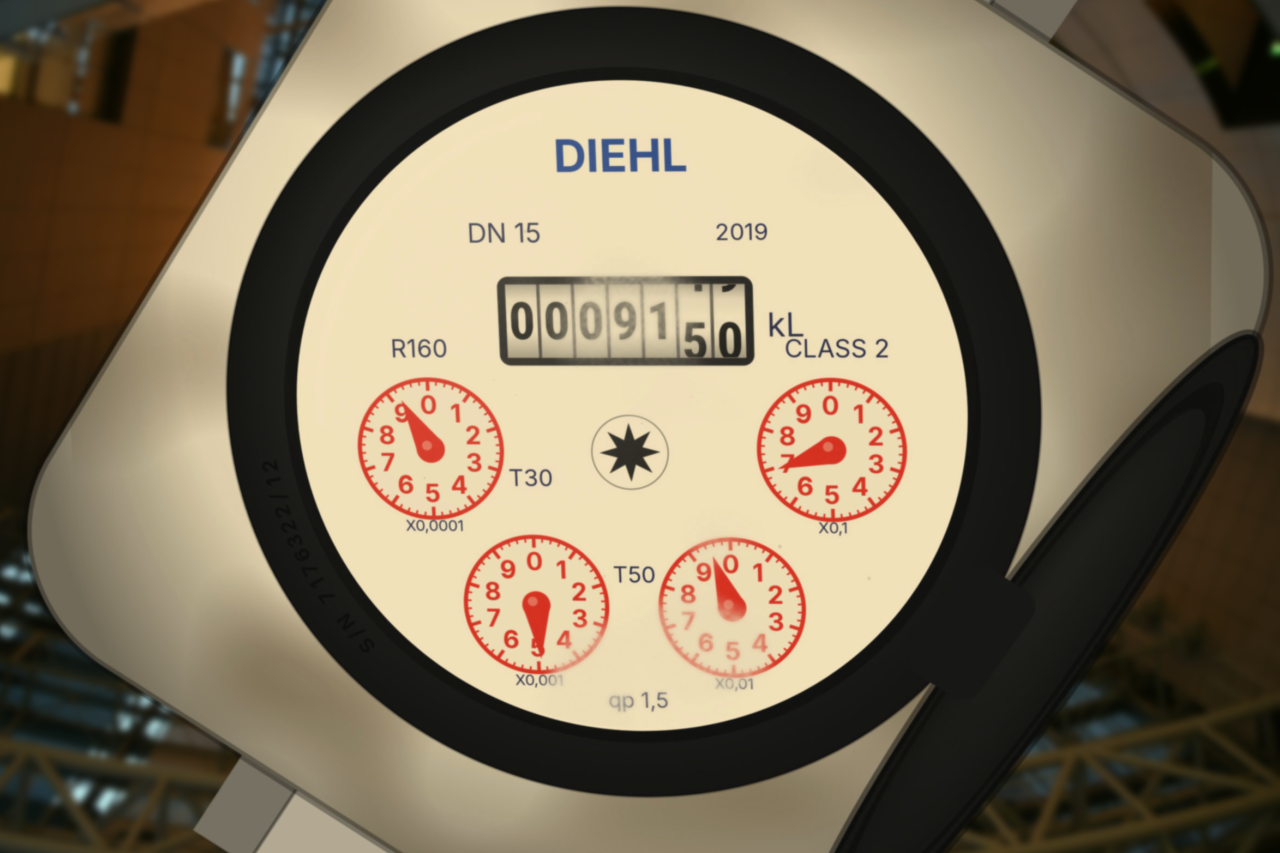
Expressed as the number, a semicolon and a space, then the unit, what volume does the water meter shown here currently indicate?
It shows 9149.6949; kL
